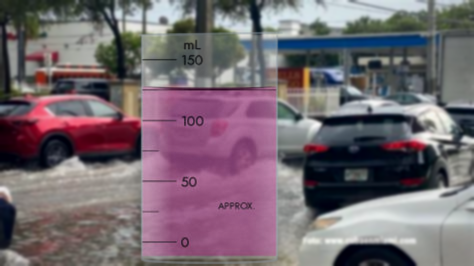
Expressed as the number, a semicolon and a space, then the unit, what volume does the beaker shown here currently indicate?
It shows 125; mL
